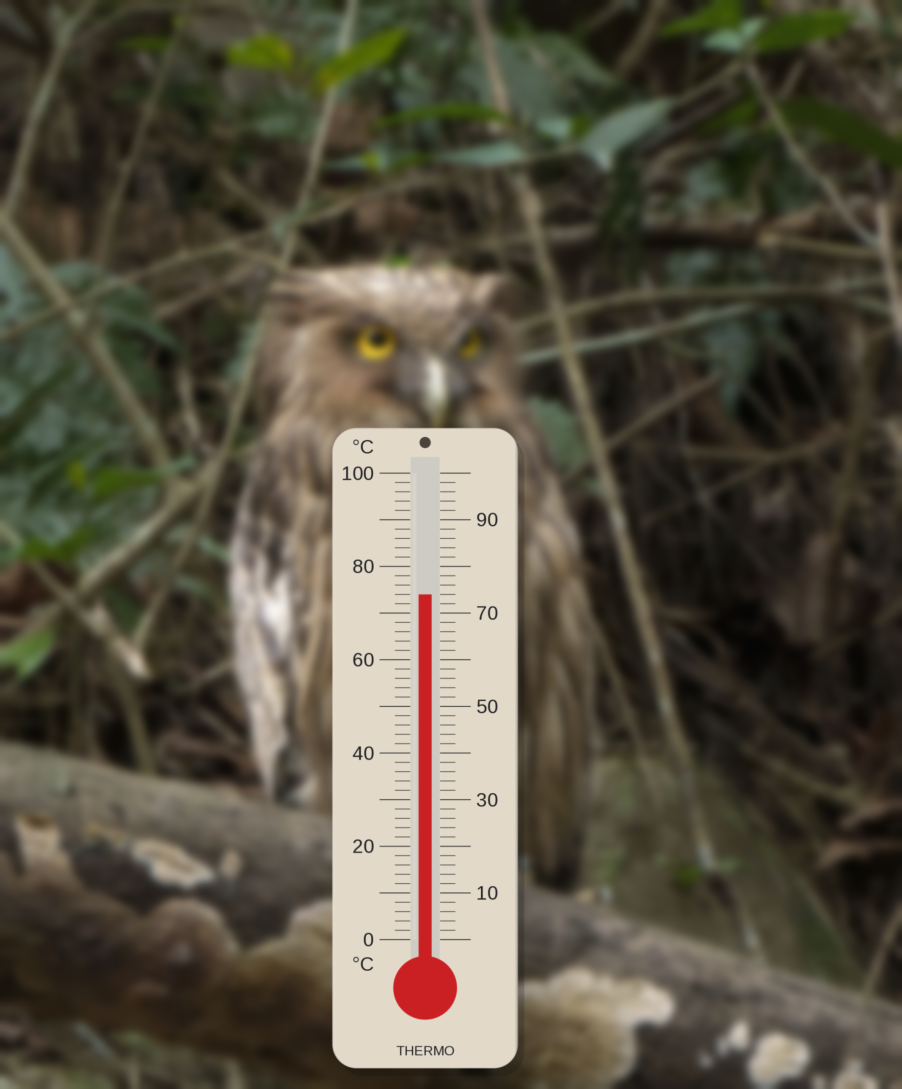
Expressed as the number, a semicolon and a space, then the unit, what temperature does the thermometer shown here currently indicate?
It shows 74; °C
